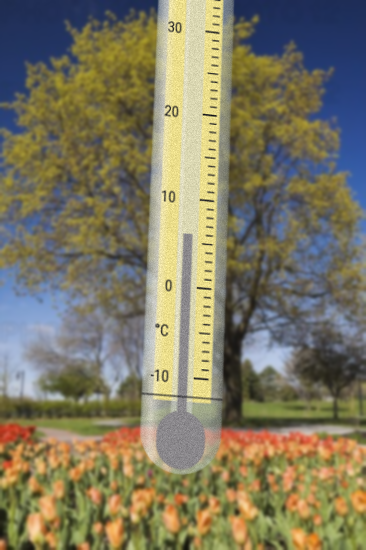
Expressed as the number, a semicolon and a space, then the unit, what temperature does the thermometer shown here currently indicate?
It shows 6; °C
